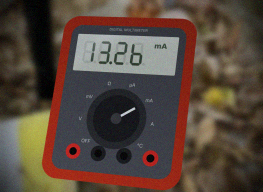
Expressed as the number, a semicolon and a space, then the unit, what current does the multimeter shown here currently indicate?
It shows 13.26; mA
